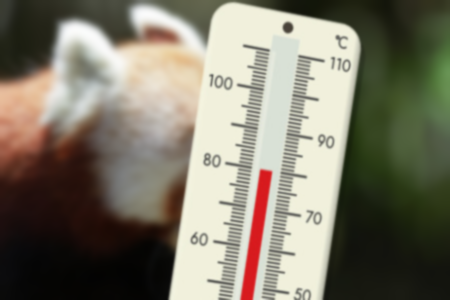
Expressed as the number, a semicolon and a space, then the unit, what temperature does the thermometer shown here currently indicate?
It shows 80; °C
